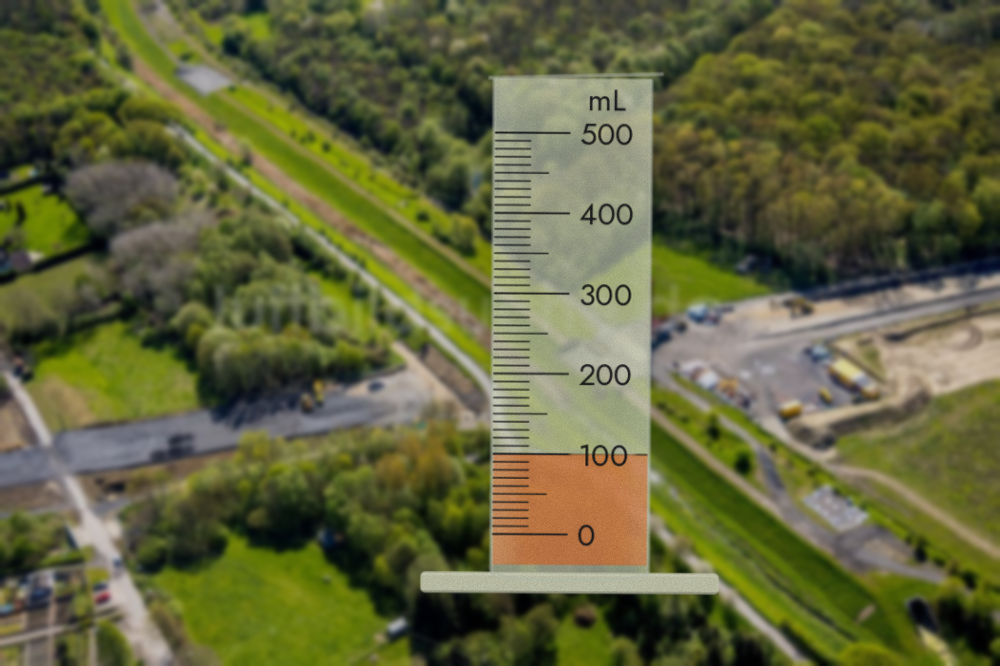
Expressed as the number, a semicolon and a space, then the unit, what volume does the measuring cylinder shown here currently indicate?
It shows 100; mL
